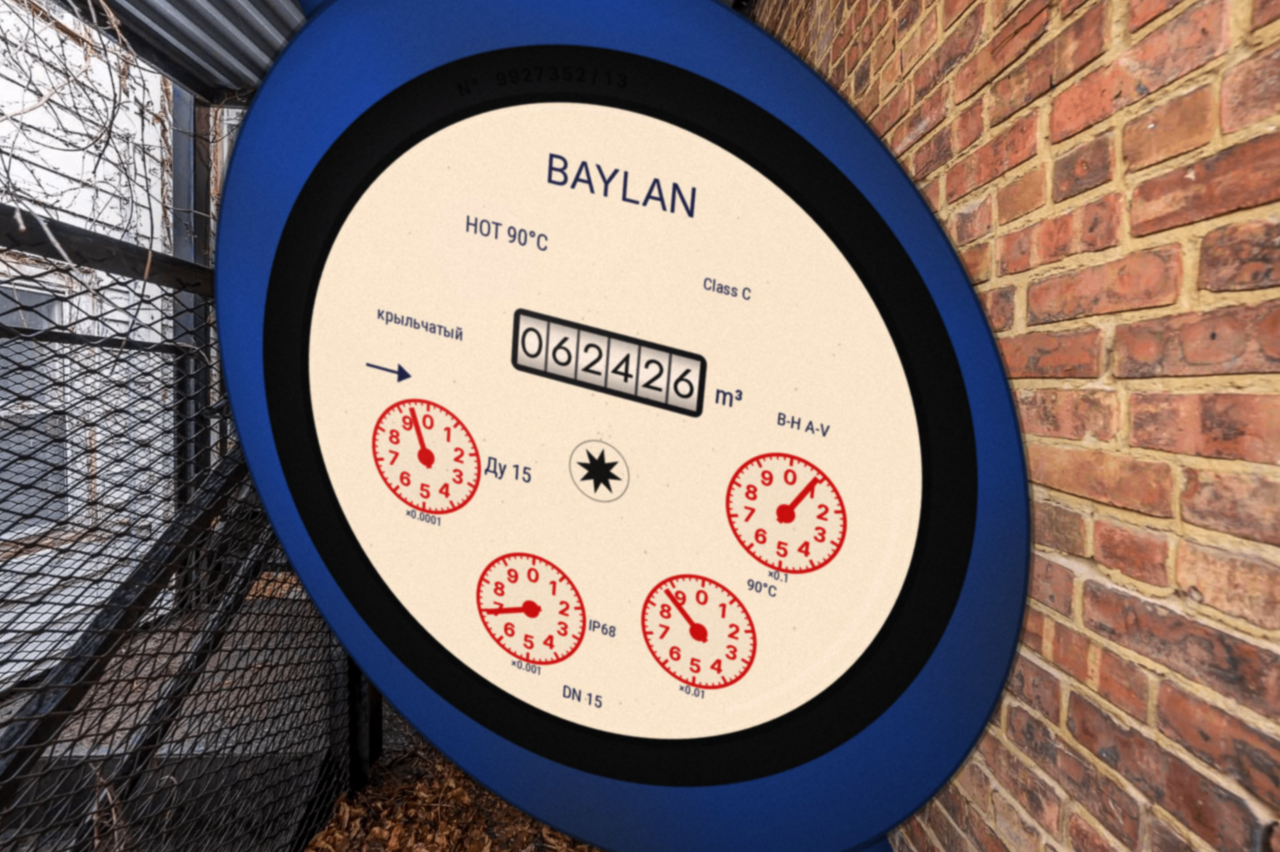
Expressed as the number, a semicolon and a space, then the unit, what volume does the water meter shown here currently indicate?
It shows 62426.0869; m³
